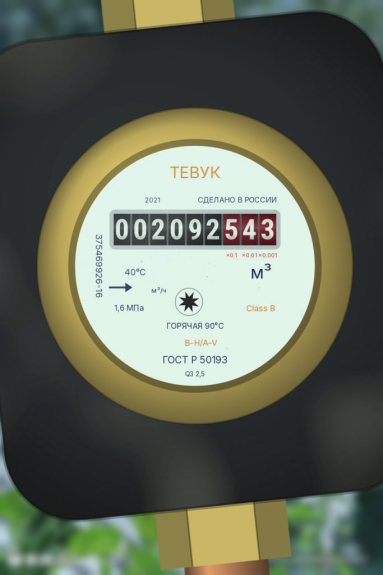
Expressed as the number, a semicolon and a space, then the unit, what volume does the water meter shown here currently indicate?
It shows 2092.543; m³
